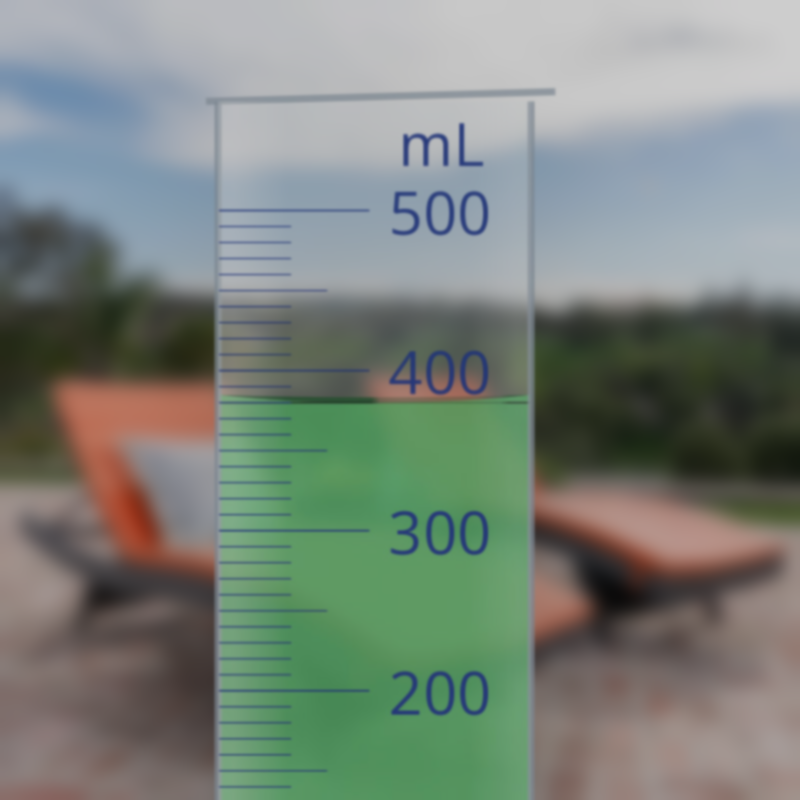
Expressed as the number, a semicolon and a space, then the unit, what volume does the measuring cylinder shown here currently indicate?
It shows 380; mL
